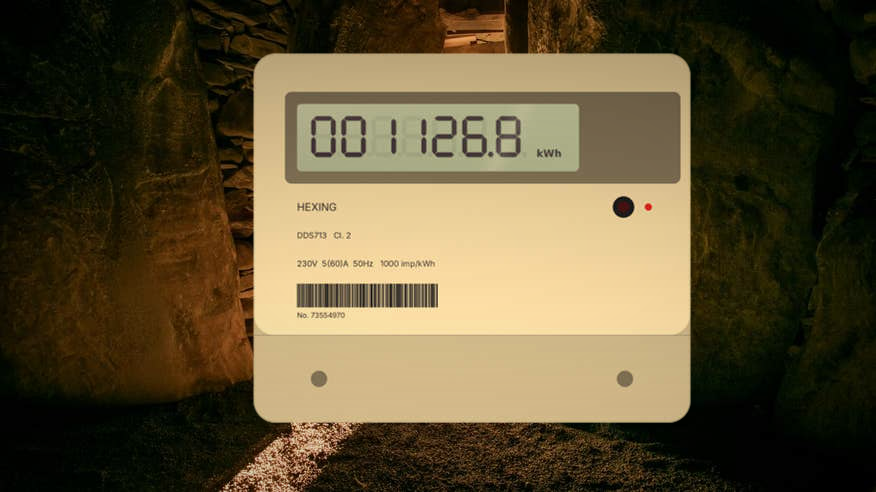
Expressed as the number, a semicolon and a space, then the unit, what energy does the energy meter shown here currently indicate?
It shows 1126.8; kWh
